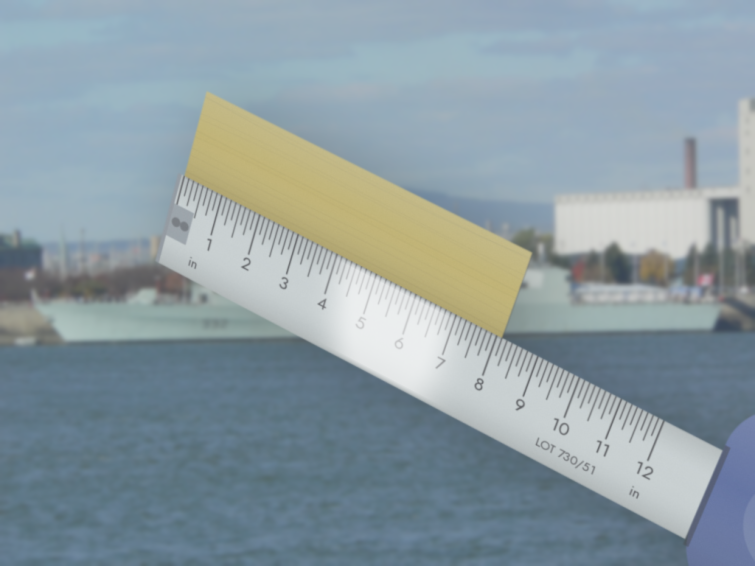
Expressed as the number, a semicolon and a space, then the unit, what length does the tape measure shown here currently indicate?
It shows 8.125; in
